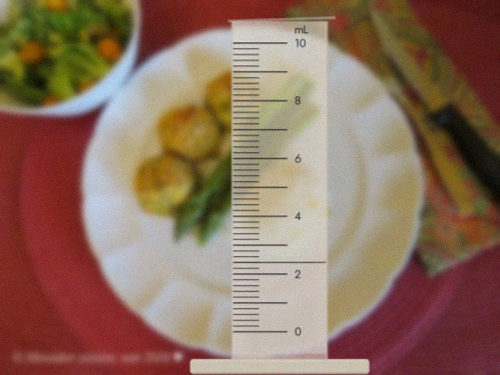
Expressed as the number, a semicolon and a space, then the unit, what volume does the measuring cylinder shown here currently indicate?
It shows 2.4; mL
